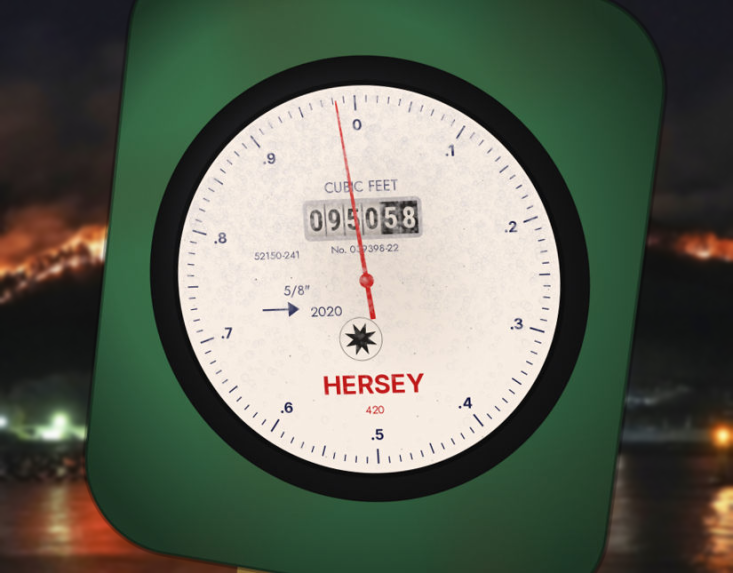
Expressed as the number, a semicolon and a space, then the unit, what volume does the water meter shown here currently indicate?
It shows 95057.98; ft³
